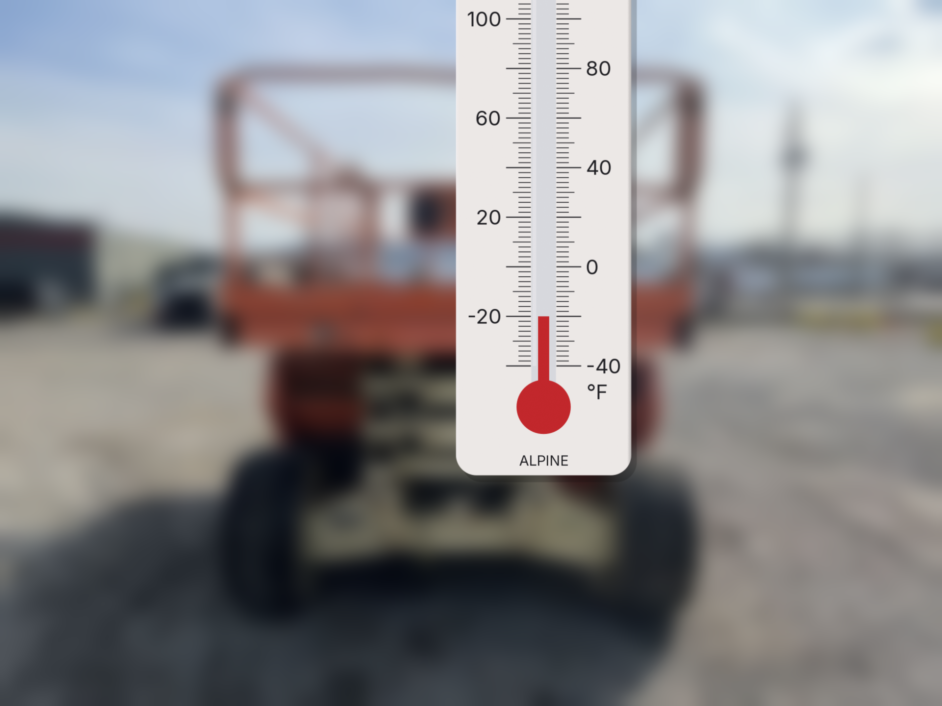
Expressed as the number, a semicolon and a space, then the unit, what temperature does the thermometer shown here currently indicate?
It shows -20; °F
